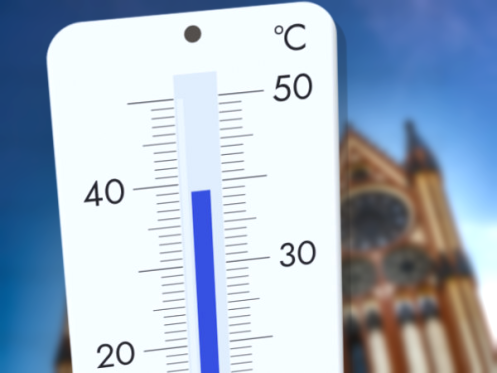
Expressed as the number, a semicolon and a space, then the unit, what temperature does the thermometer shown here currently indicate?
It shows 39; °C
